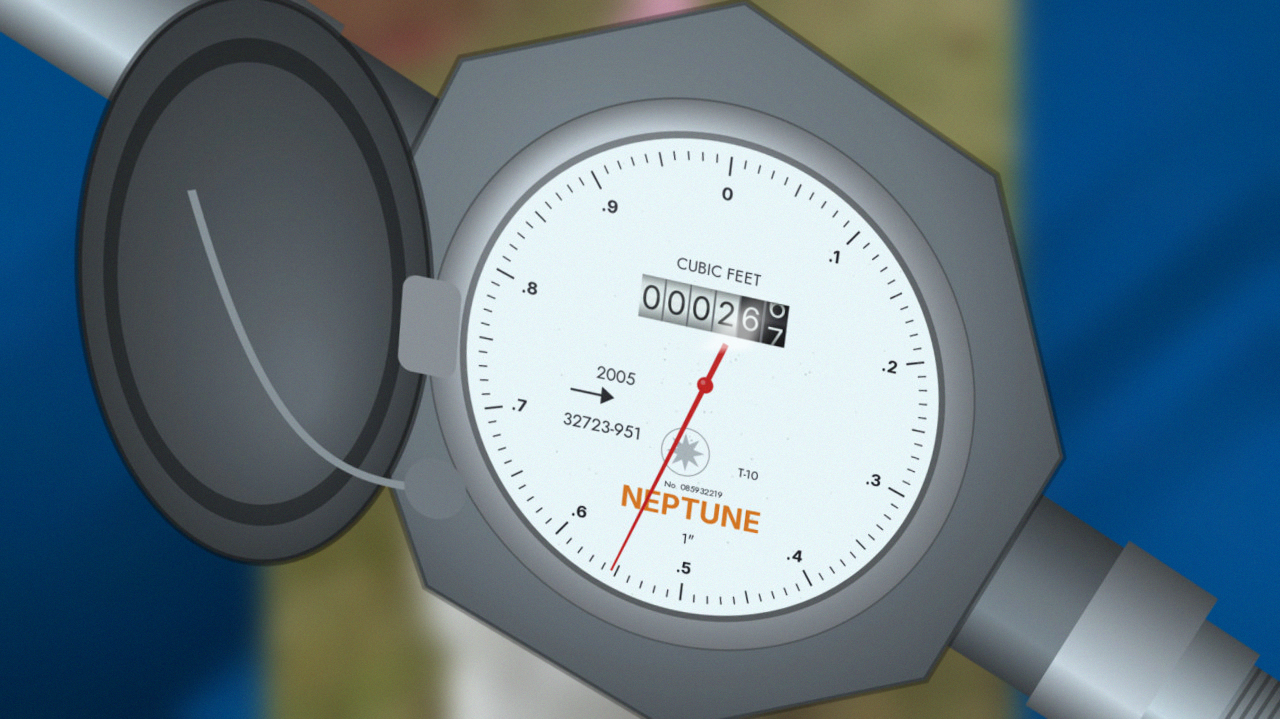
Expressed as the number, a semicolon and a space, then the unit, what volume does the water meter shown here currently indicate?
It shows 266.55; ft³
